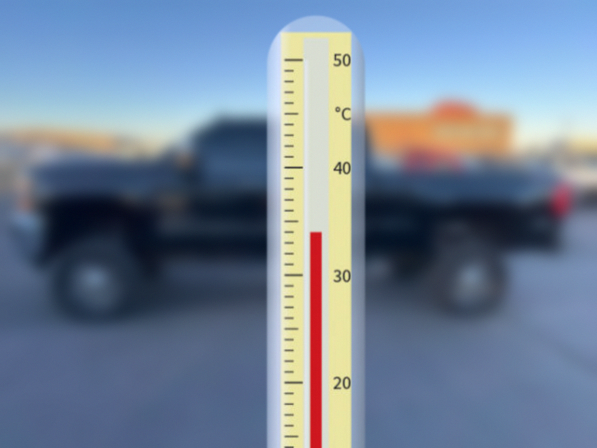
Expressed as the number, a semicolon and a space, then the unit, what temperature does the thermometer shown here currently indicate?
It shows 34; °C
